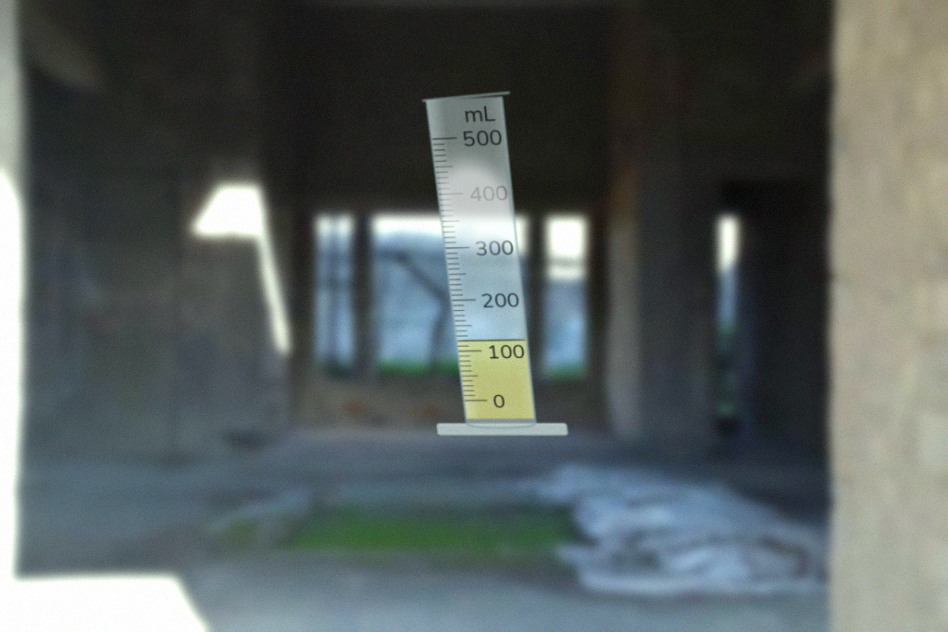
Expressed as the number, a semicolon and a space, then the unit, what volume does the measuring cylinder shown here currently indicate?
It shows 120; mL
